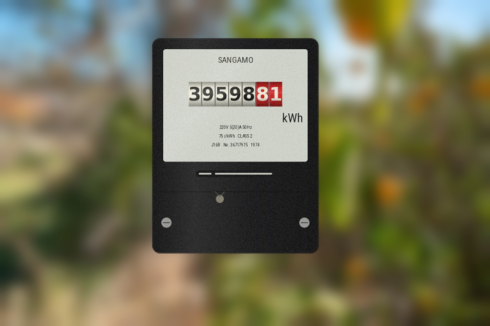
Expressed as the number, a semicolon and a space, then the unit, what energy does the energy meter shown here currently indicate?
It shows 39598.81; kWh
